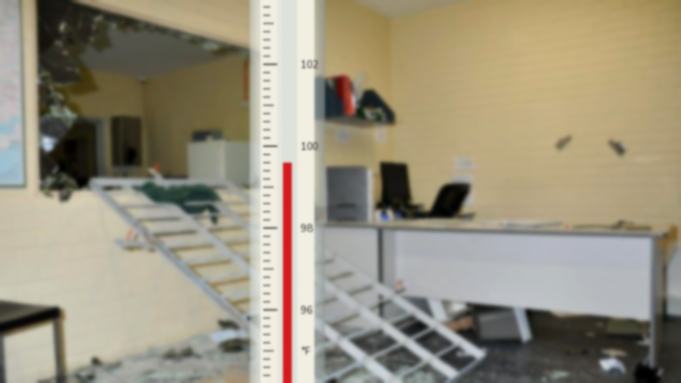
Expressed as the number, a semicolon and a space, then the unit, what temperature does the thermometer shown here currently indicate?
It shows 99.6; °F
